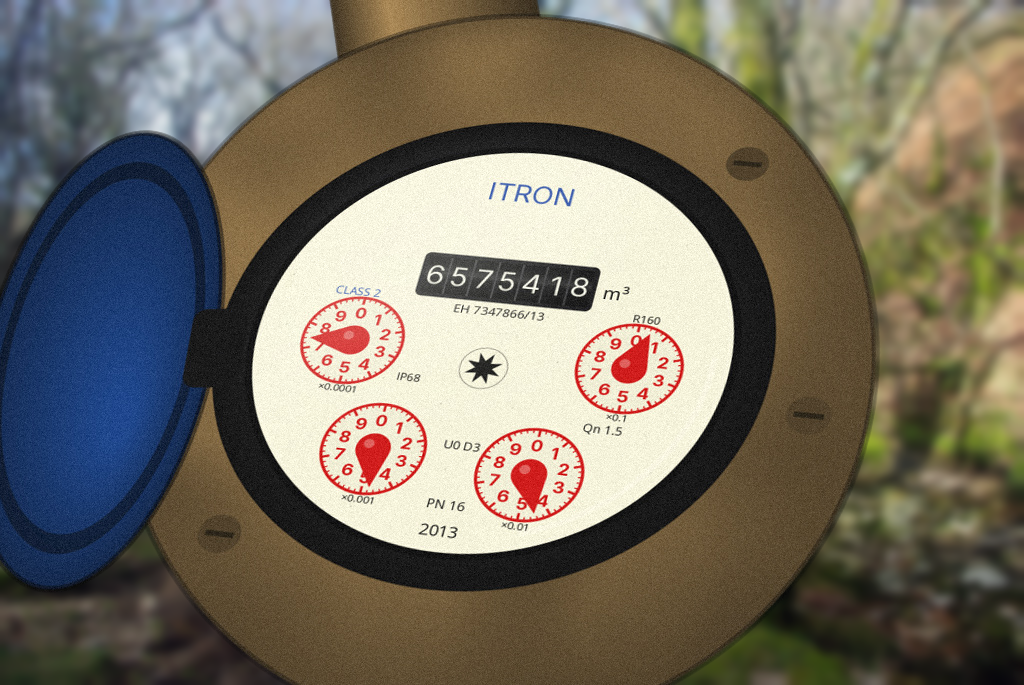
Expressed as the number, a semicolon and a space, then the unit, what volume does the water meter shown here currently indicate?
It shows 6575418.0447; m³
